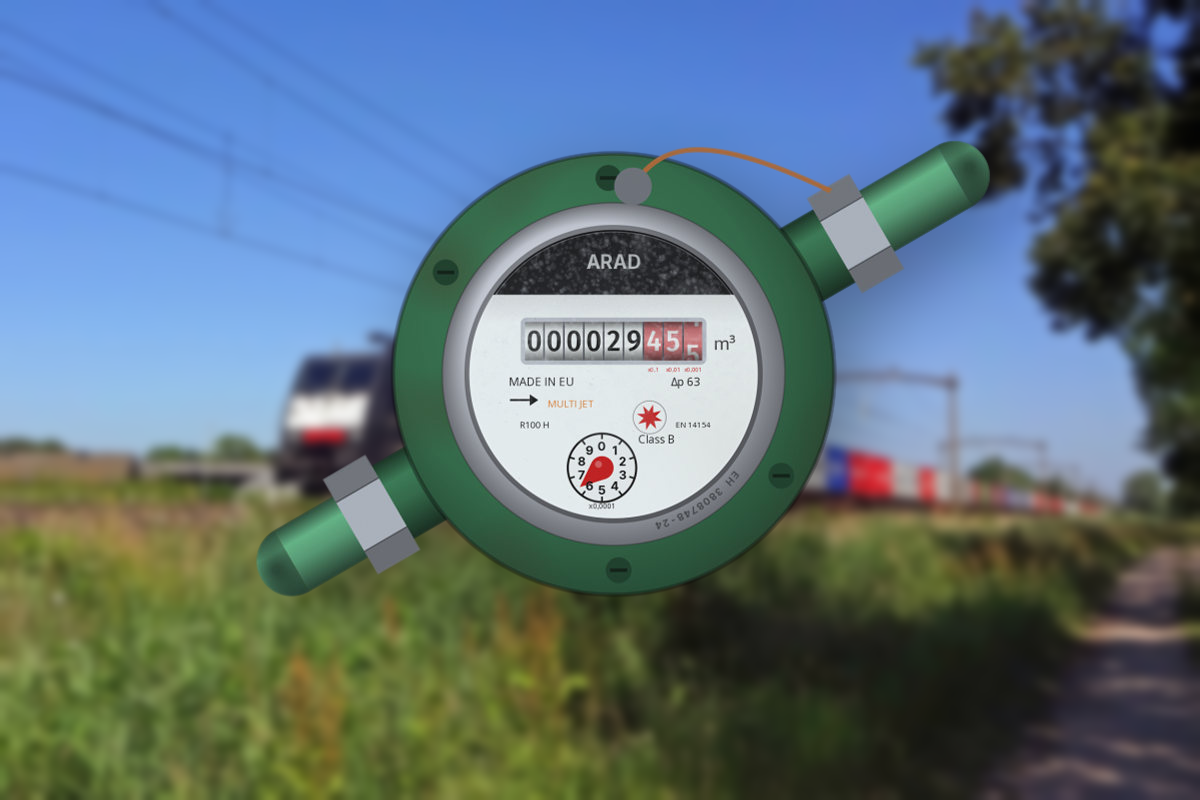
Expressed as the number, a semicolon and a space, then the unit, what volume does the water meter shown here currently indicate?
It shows 29.4546; m³
